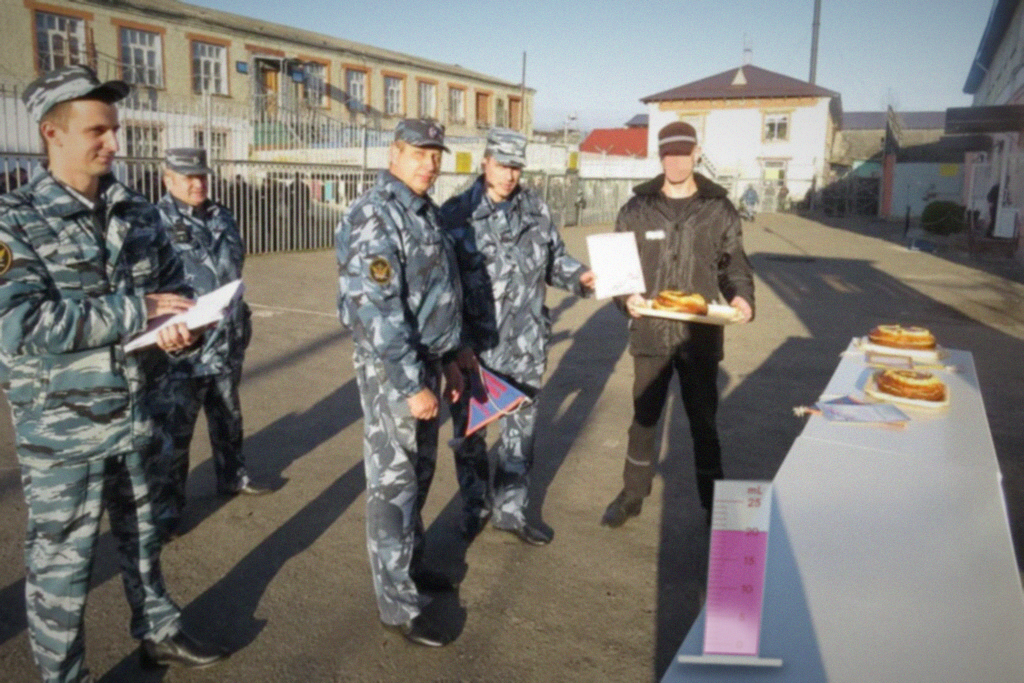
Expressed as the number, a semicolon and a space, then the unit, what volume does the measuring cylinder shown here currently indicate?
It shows 20; mL
